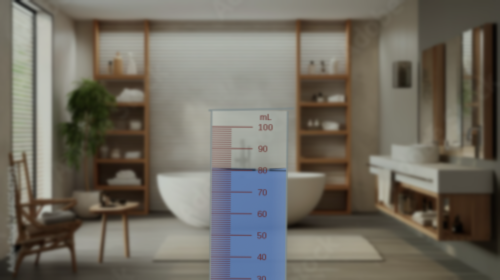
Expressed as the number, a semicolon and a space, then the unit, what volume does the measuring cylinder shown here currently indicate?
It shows 80; mL
